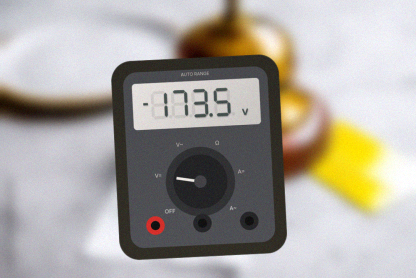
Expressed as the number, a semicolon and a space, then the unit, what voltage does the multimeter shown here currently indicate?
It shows -173.5; V
